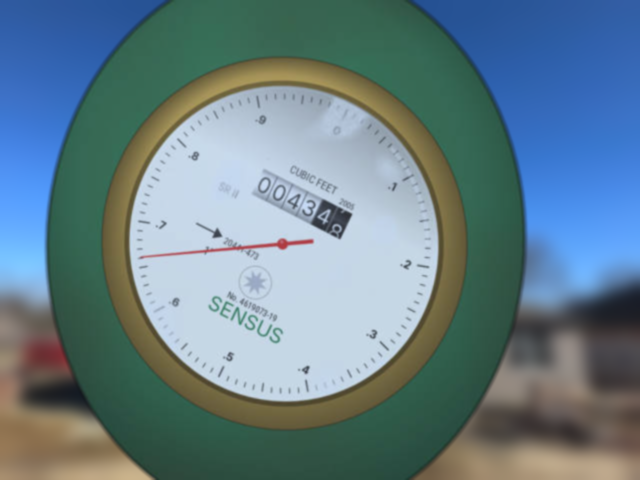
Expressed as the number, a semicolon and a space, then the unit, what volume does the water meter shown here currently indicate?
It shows 4347.66; ft³
